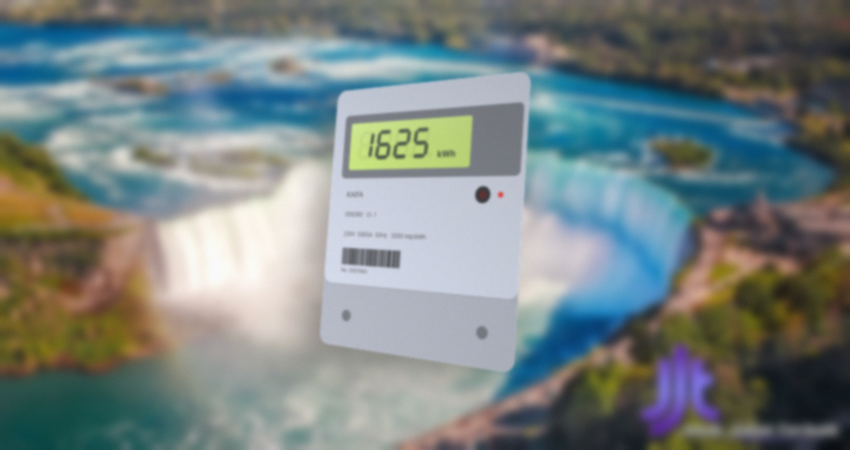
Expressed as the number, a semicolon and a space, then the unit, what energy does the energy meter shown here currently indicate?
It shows 1625; kWh
